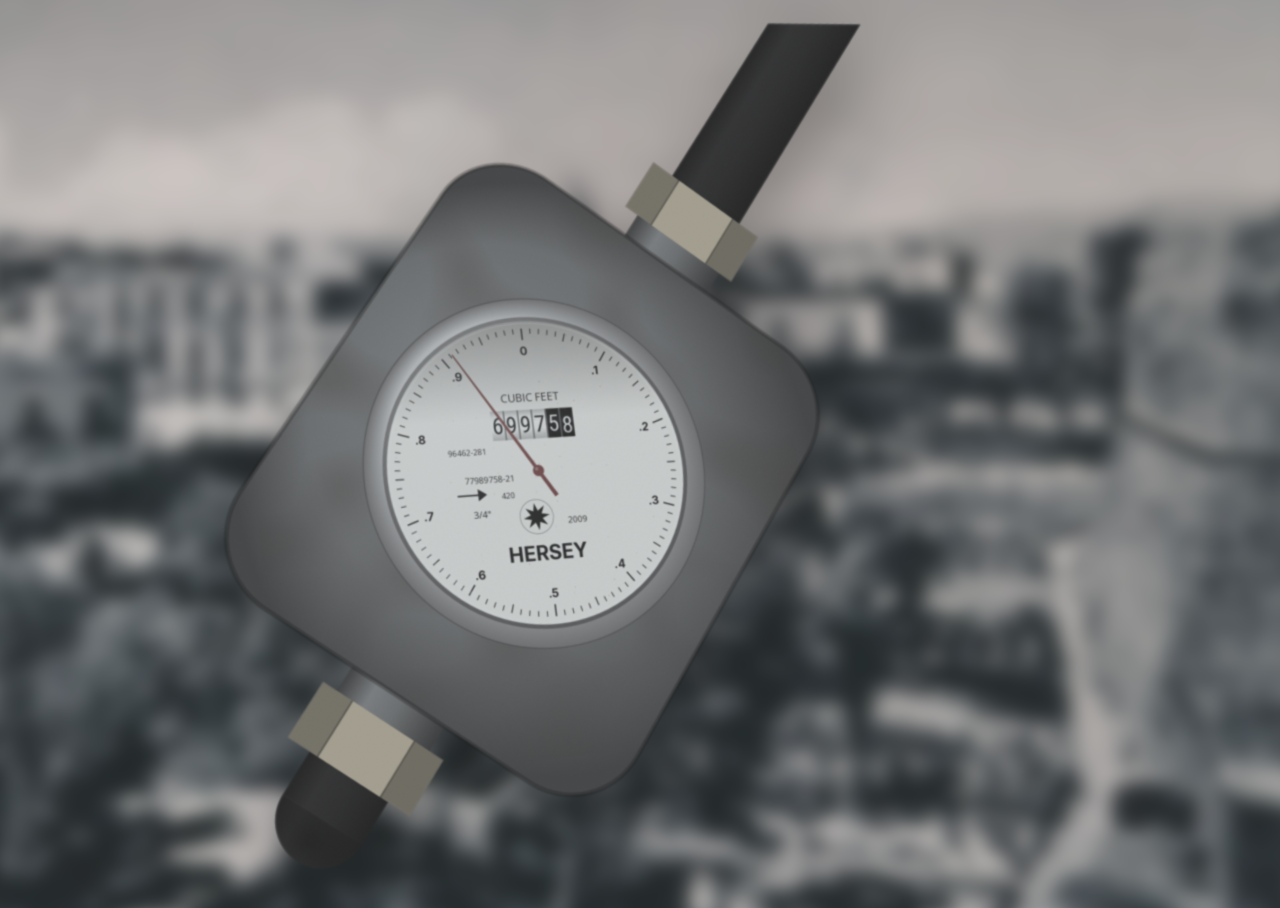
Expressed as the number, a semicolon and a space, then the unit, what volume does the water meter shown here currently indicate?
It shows 699757.91; ft³
